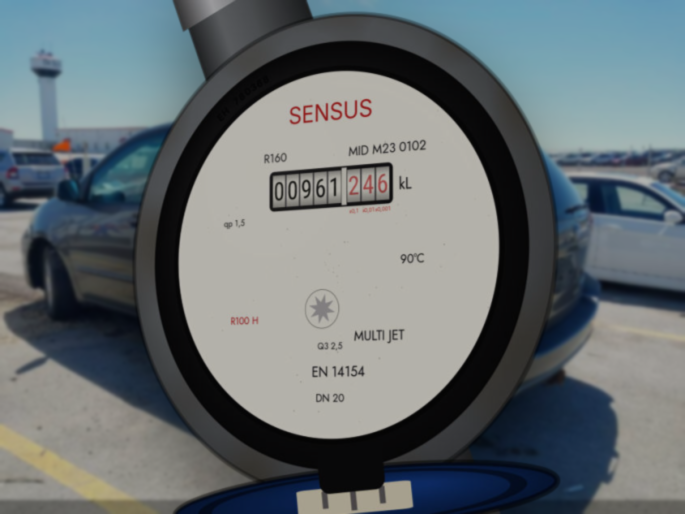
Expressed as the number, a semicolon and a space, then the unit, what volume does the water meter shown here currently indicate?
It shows 961.246; kL
